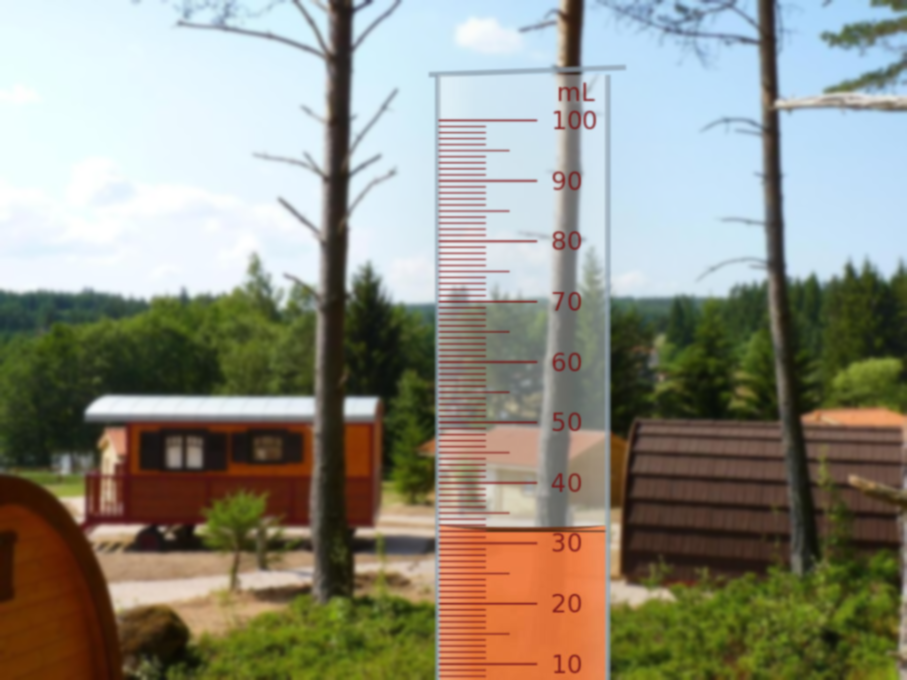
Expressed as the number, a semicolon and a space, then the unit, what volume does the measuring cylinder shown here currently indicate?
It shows 32; mL
